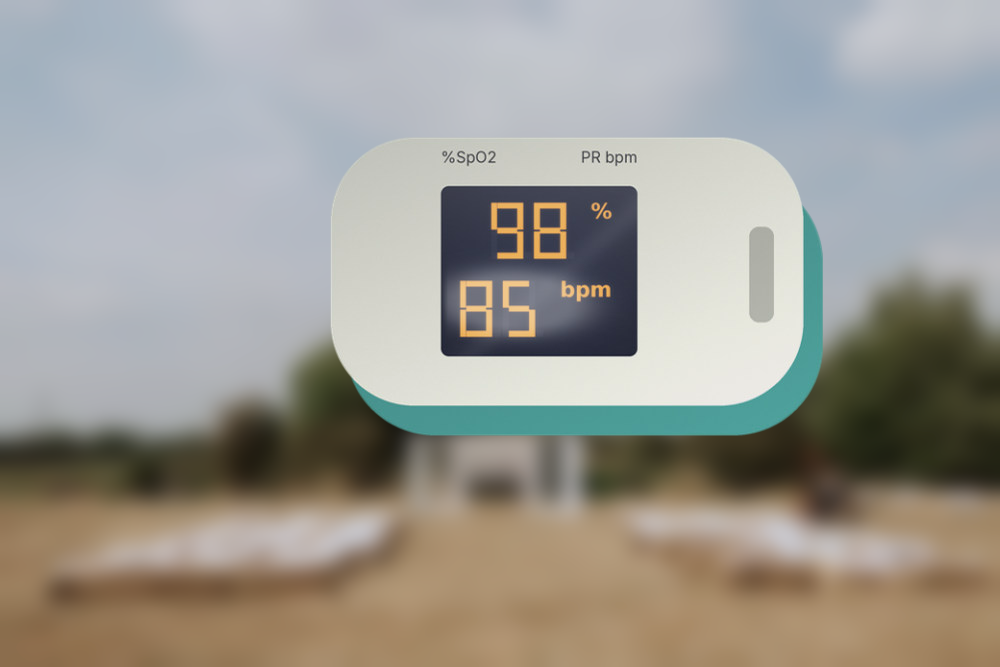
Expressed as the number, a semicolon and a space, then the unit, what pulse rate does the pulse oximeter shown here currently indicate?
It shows 85; bpm
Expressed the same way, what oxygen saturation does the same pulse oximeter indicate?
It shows 98; %
